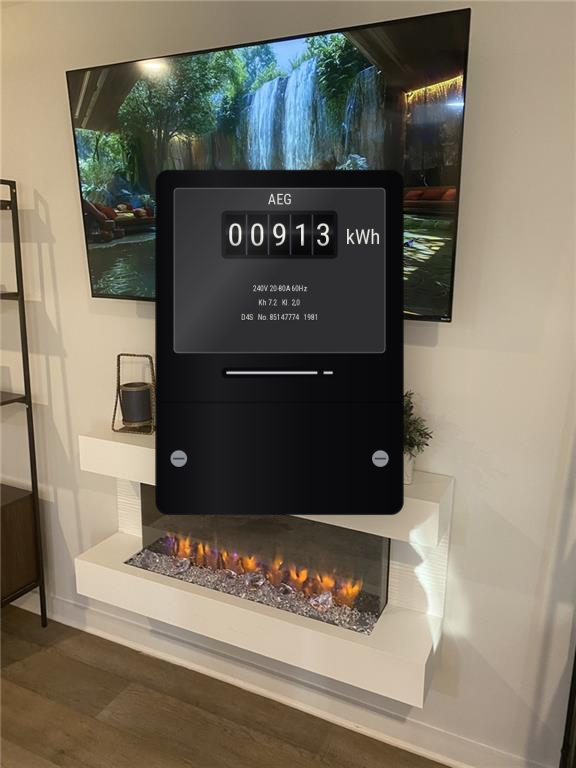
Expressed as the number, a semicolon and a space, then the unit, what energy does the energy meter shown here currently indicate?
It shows 913; kWh
